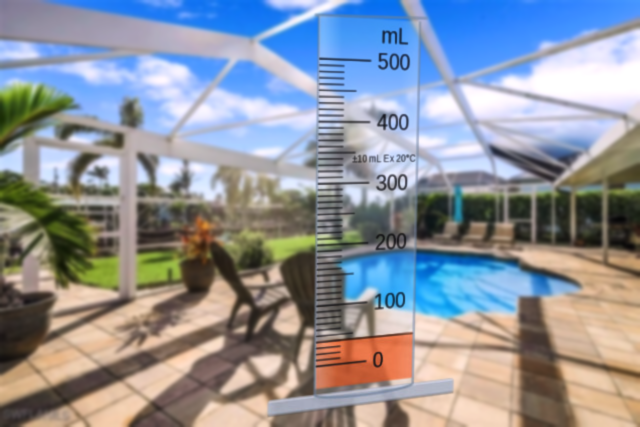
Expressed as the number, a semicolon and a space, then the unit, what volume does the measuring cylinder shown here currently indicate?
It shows 40; mL
